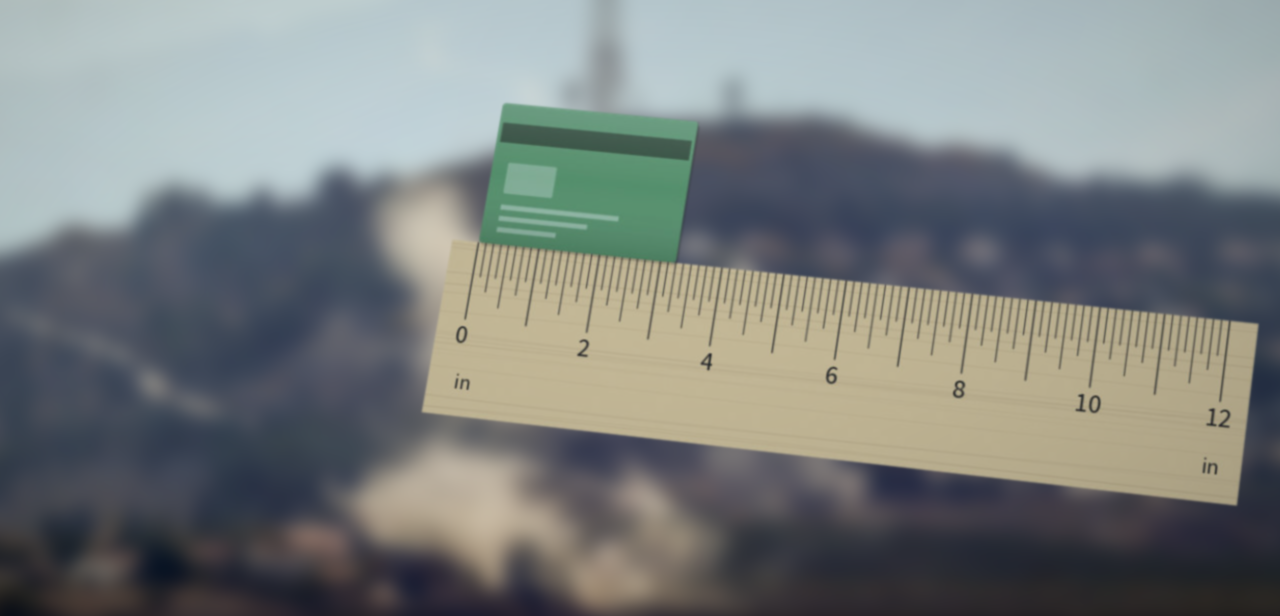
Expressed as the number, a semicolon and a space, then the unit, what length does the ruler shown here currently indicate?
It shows 3.25; in
